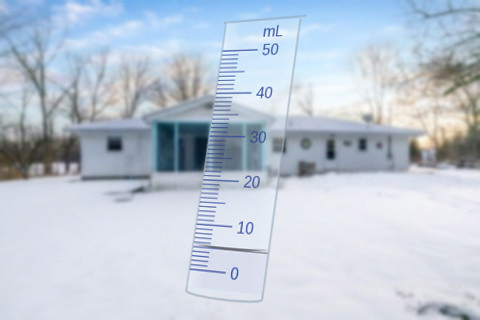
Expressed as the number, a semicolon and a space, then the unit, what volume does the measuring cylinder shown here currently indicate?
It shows 5; mL
